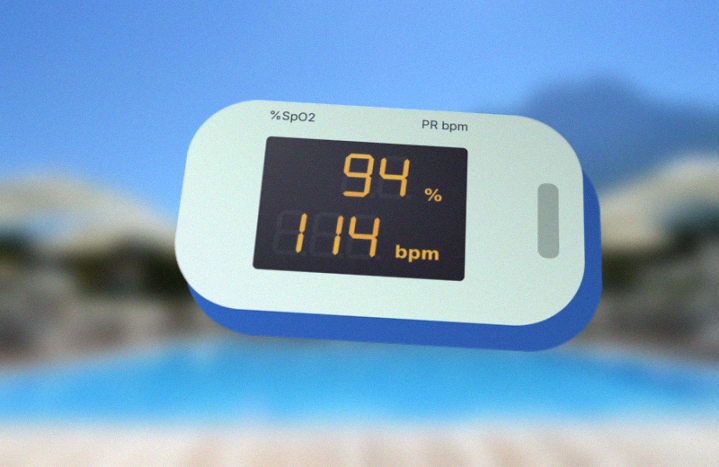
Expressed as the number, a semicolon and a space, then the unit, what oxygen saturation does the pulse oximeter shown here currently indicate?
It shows 94; %
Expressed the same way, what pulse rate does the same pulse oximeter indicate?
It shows 114; bpm
